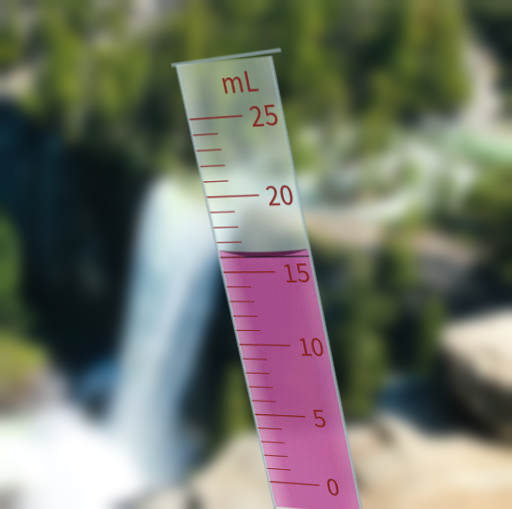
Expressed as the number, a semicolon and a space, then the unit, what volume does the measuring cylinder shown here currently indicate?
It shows 16; mL
